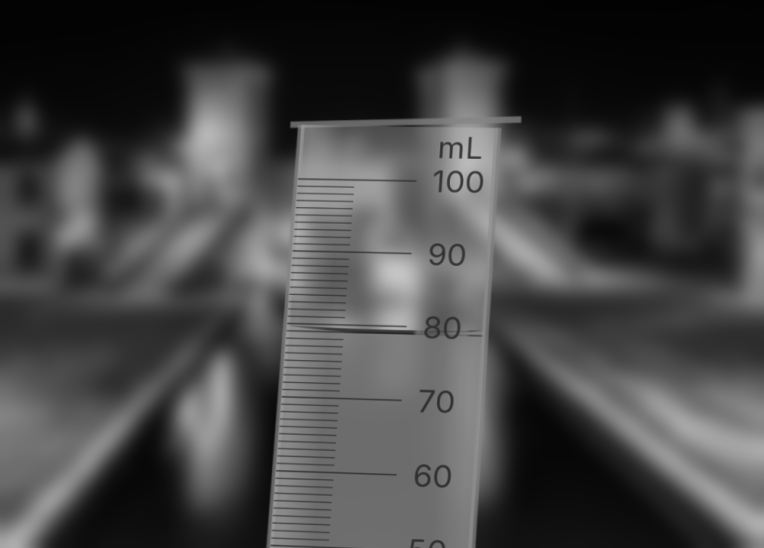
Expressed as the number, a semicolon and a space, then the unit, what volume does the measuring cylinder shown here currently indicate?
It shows 79; mL
